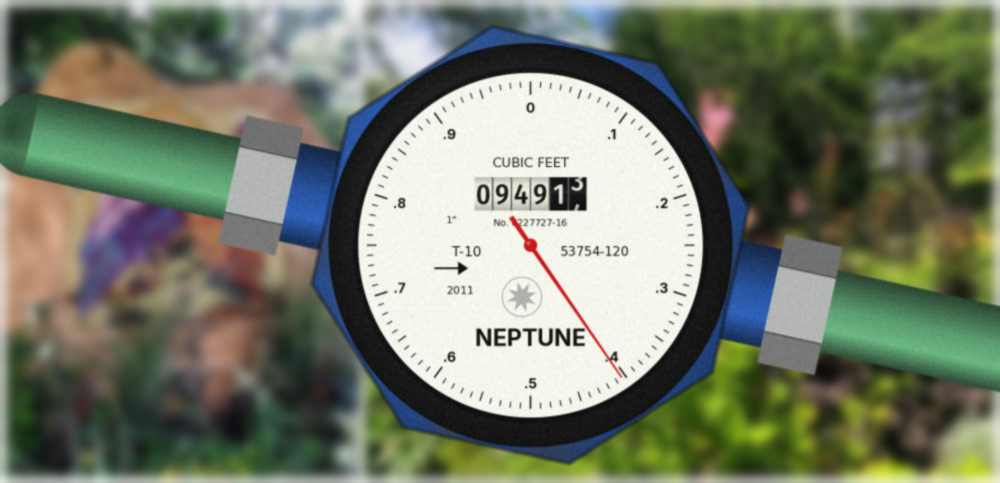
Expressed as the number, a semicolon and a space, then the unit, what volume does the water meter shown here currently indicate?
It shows 94913.40; ft³
